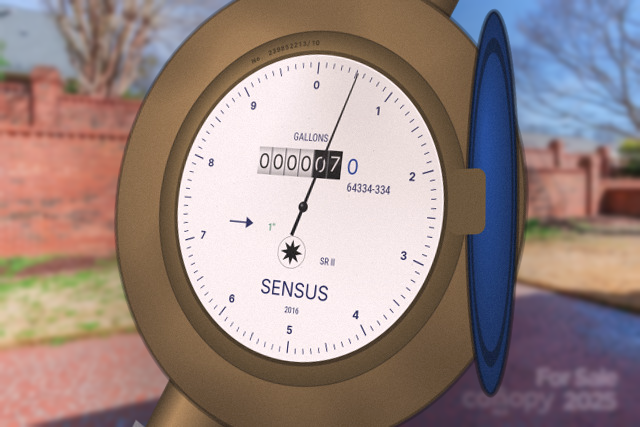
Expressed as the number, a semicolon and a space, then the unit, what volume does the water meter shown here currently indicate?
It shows 70.5; gal
